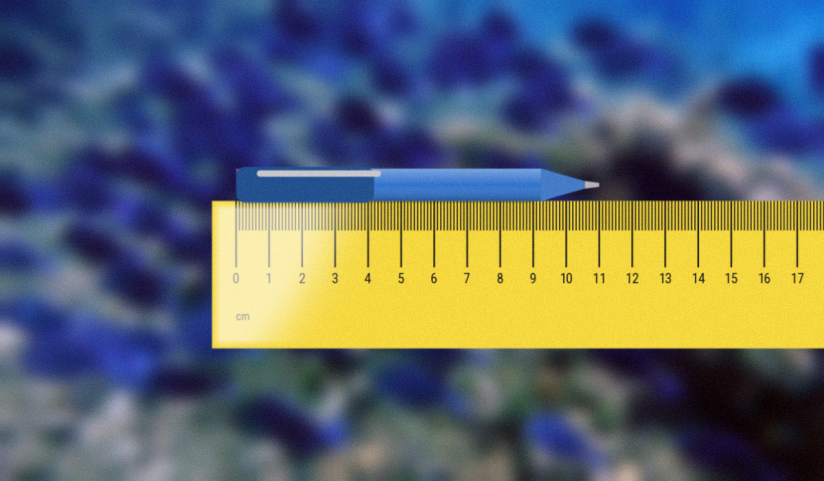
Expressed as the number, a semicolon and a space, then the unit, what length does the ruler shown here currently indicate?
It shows 11; cm
